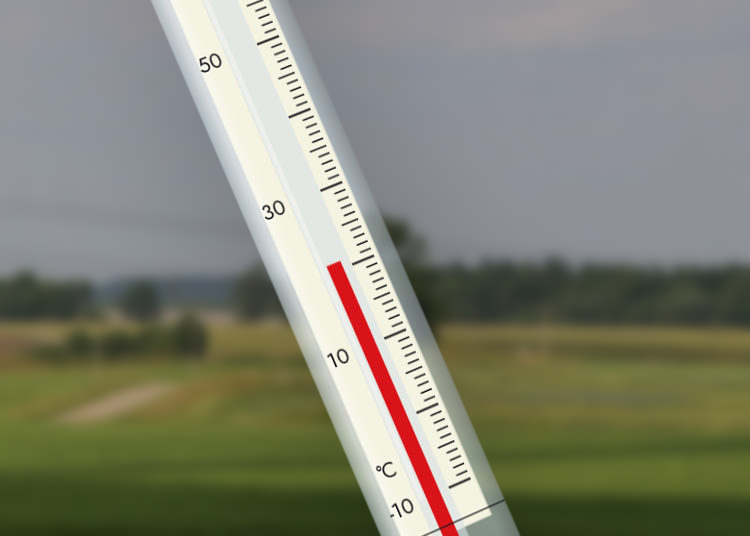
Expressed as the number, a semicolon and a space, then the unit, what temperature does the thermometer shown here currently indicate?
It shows 21; °C
